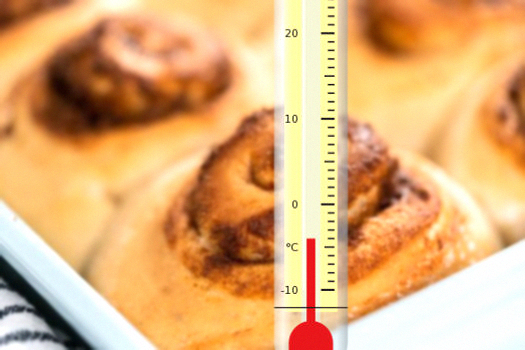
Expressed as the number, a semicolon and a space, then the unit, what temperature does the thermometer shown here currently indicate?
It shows -4; °C
